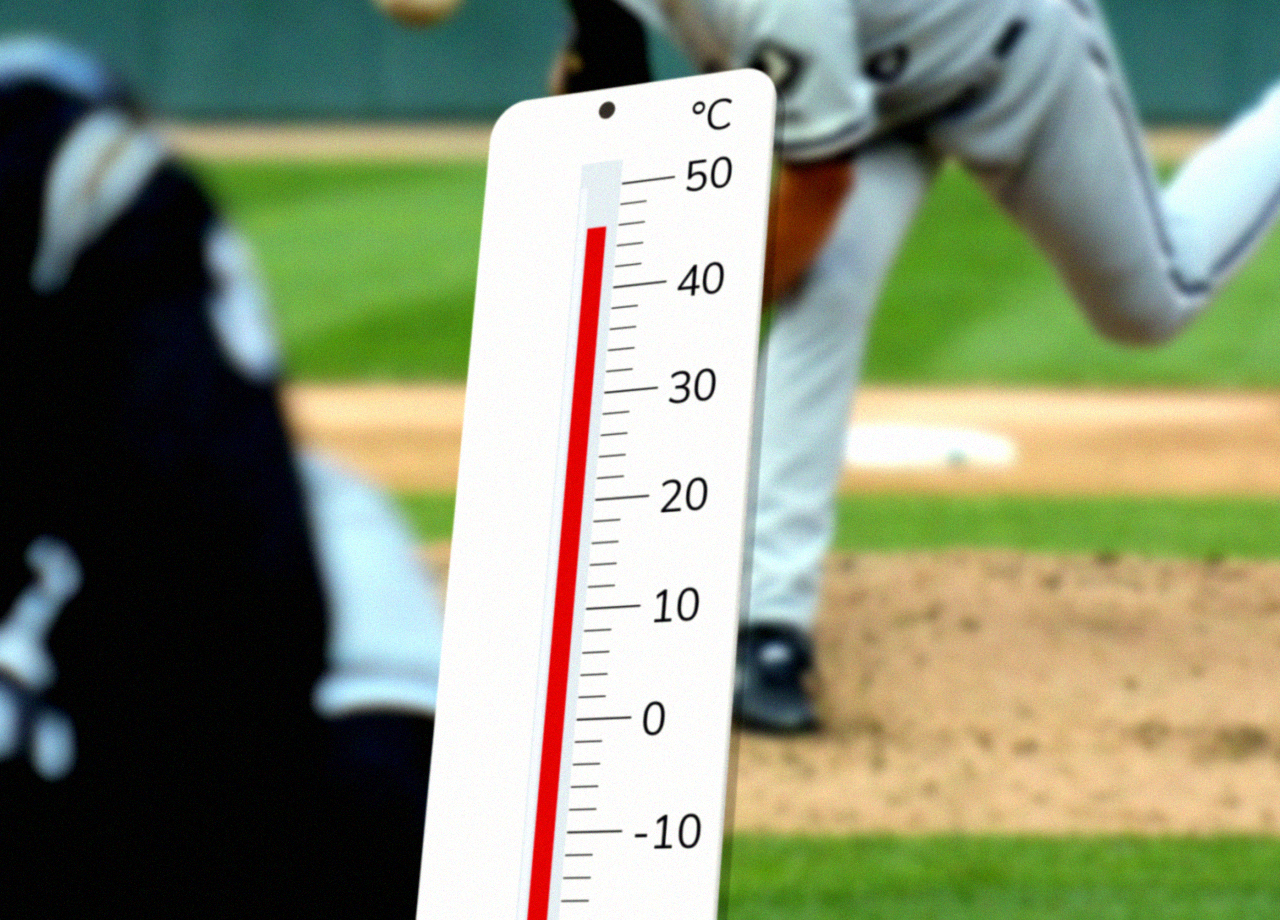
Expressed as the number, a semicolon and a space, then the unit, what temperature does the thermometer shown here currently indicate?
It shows 46; °C
